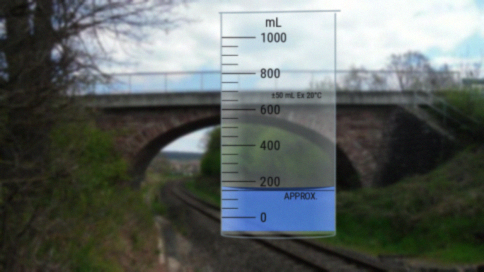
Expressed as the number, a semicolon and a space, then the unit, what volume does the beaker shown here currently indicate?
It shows 150; mL
